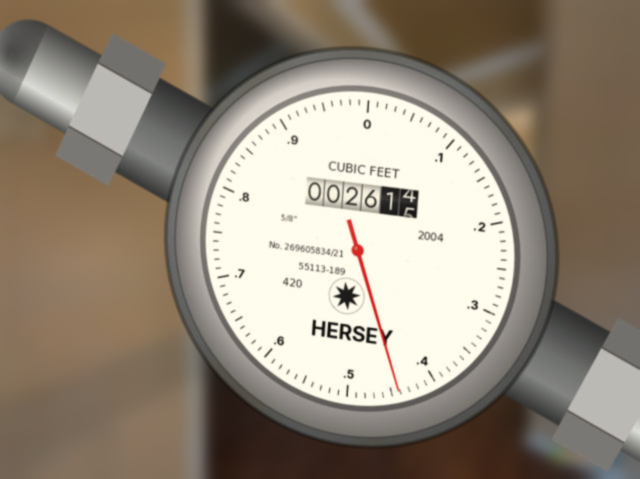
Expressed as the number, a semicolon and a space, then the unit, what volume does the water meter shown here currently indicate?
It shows 2614.44; ft³
